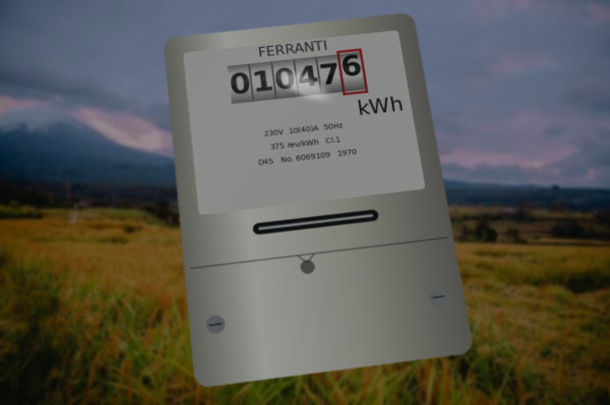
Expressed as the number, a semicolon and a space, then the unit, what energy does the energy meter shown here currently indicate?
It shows 1047.6; kWh
